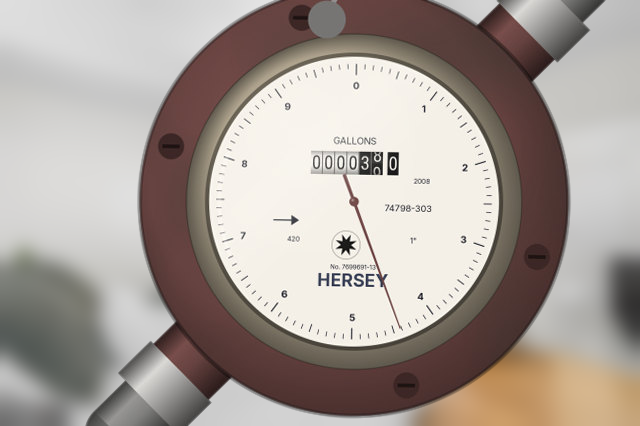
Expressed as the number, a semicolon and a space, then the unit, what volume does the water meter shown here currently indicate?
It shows 384.4; gal
